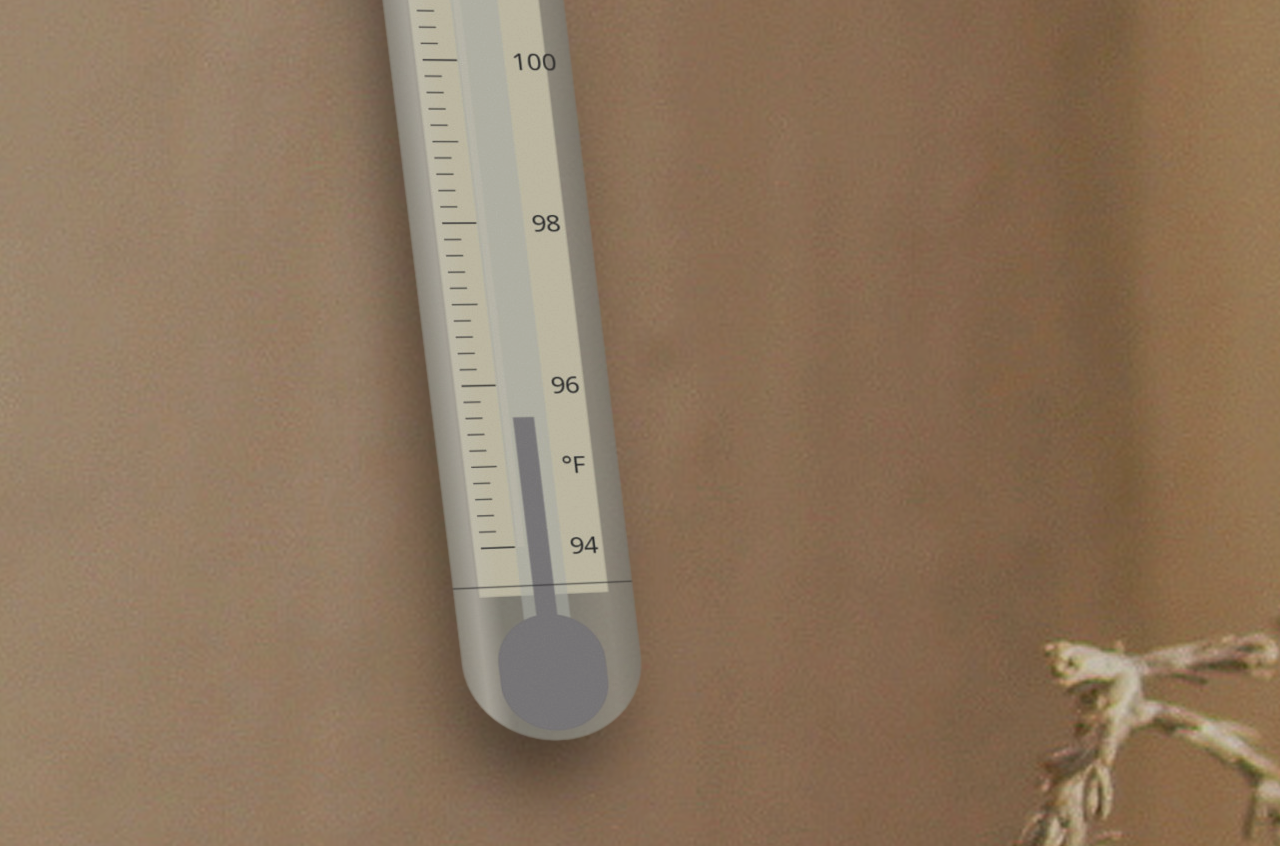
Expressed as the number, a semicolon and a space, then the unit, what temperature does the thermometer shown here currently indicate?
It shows 95.6; °F
